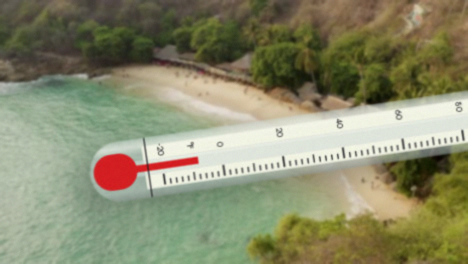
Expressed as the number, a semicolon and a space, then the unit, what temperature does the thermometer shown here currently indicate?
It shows -8; °F
